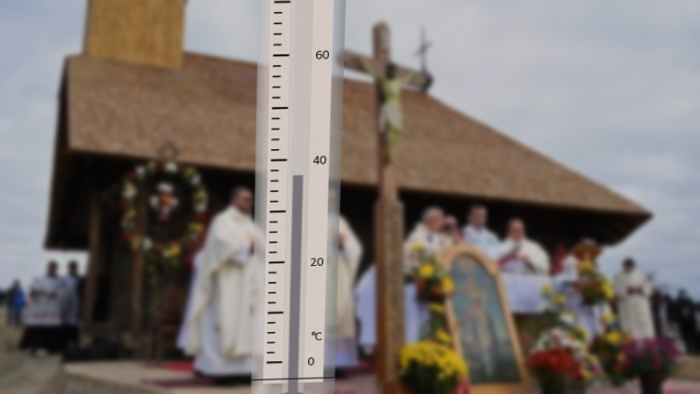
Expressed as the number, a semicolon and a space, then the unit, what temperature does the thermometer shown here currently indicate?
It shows 37; °C
